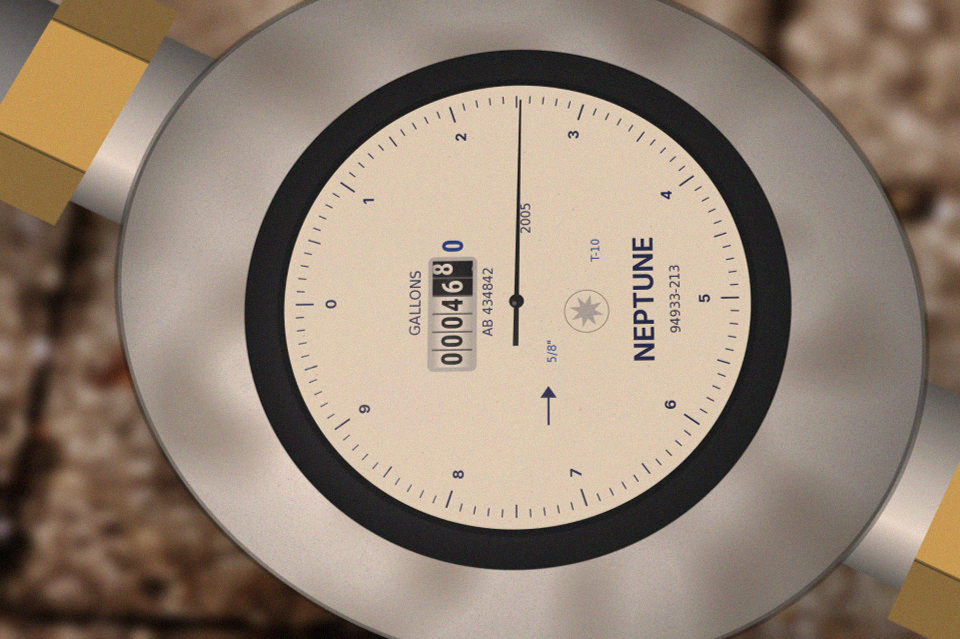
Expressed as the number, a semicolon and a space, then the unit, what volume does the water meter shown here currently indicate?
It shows 4682.5; gal
